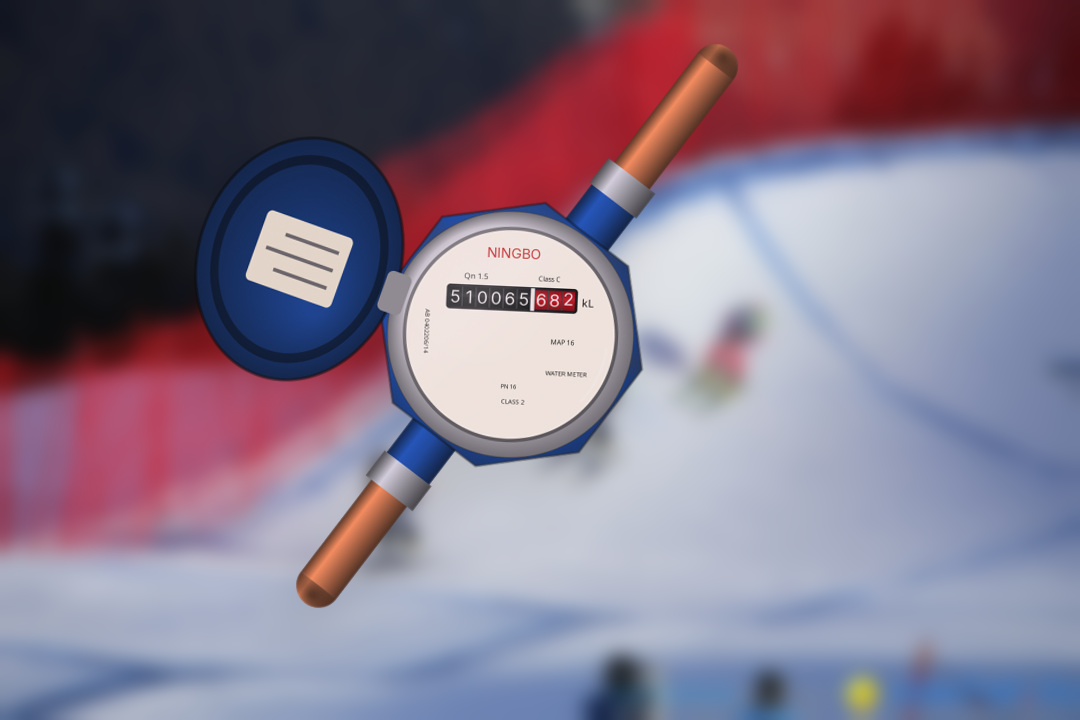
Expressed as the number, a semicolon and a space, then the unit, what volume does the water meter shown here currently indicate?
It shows 510065.682; kL
